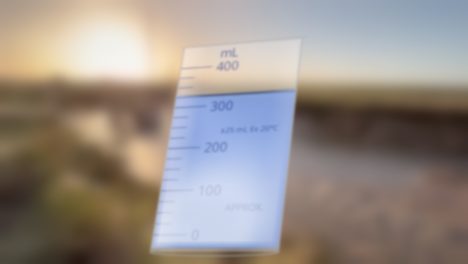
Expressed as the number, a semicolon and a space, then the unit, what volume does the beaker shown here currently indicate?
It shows 325; mL
